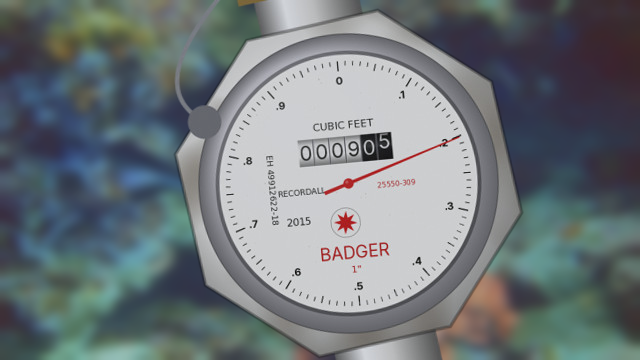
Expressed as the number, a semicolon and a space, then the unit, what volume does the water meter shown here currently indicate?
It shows 905.20; ft³
